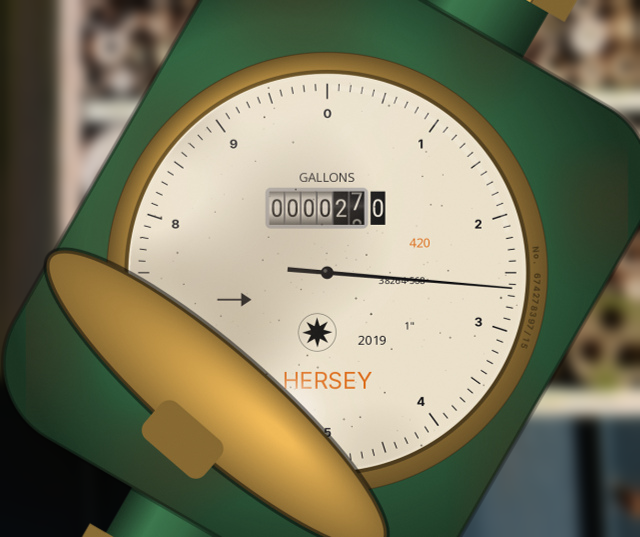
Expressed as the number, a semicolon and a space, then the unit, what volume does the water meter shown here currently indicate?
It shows 272.6; gal
